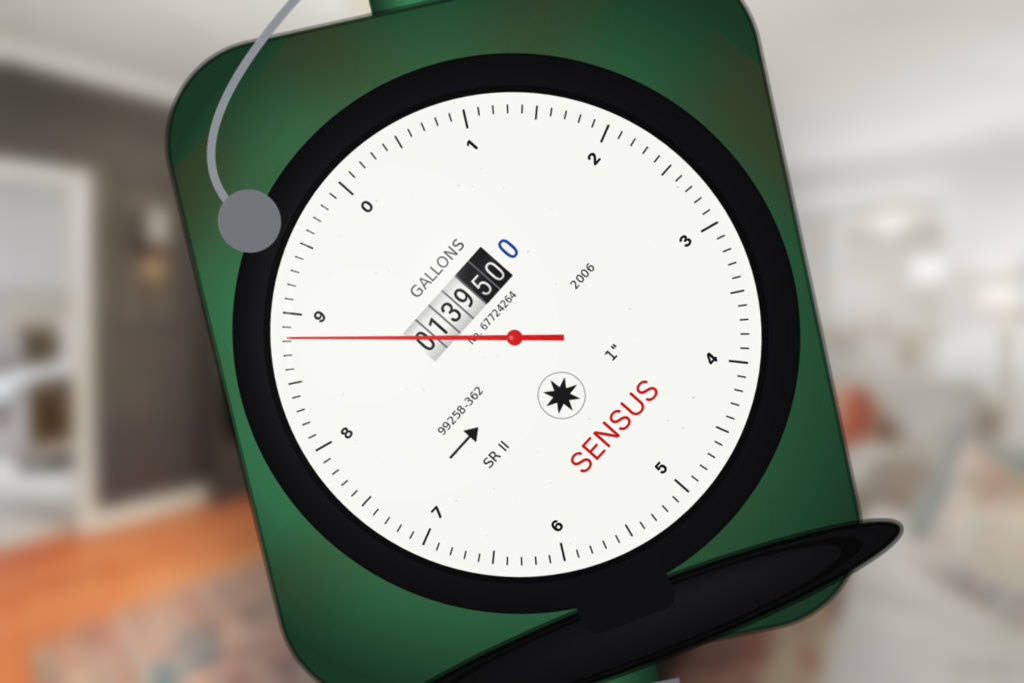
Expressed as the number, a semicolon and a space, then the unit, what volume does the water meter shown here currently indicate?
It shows 139498.8; gal
